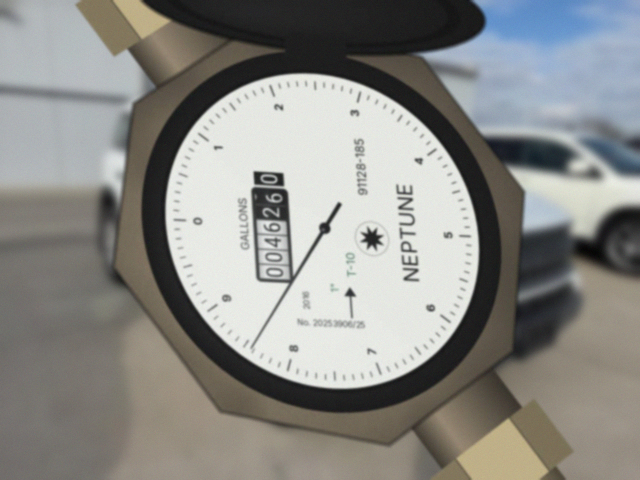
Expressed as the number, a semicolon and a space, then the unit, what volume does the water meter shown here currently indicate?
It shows 46258.4; gal
